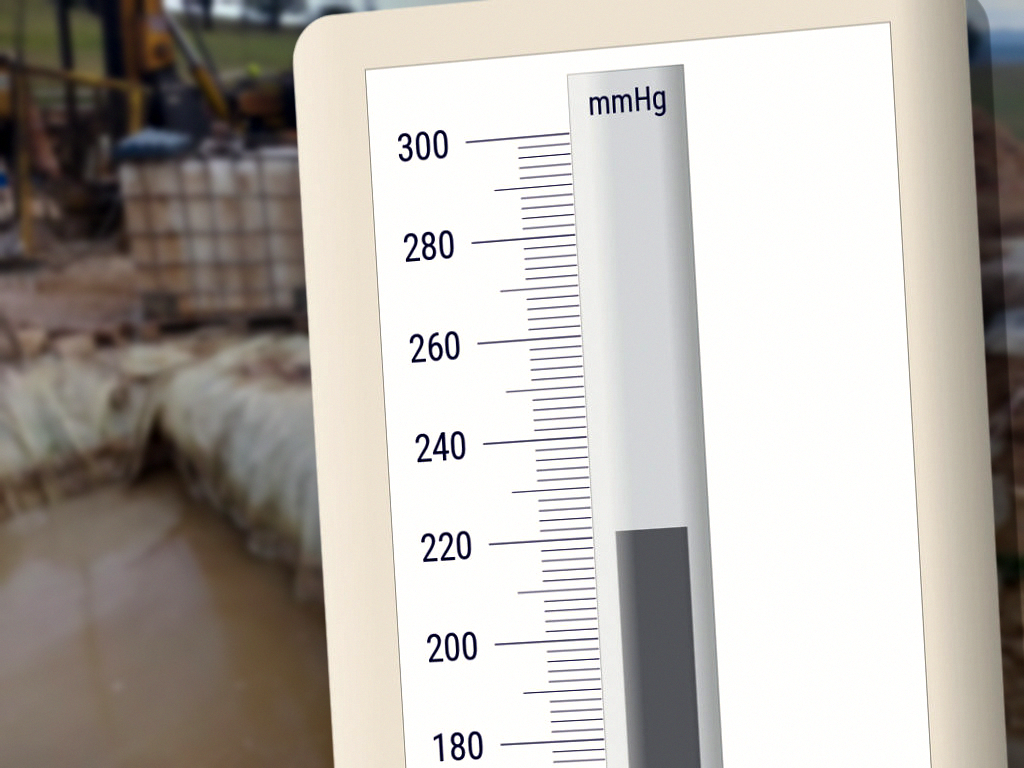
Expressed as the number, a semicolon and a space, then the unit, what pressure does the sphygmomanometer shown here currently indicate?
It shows 221; mmHg
